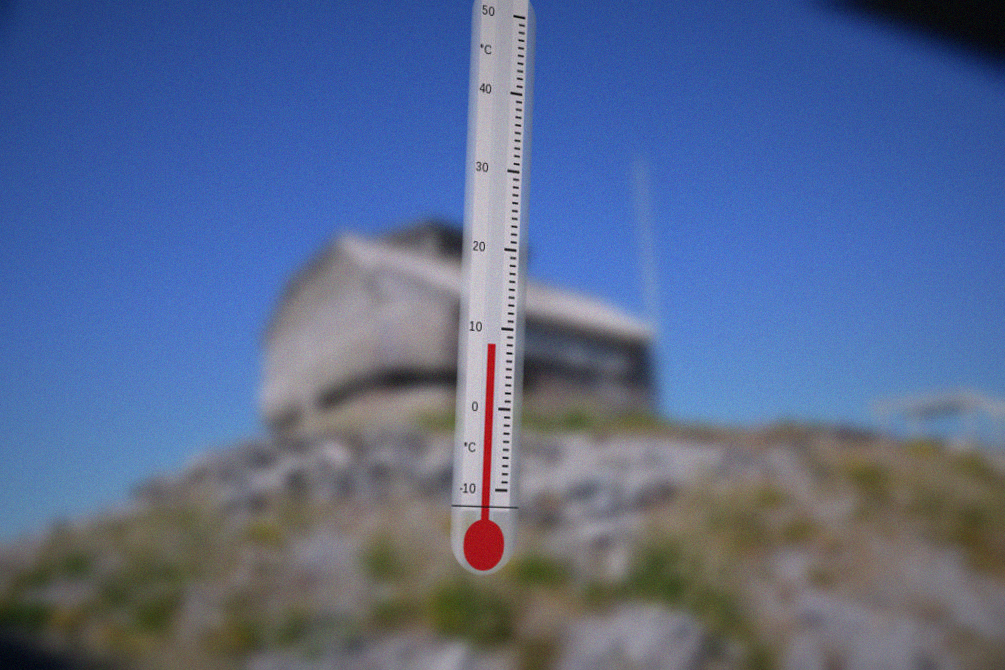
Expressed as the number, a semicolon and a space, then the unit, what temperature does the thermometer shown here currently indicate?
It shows 8; °C
